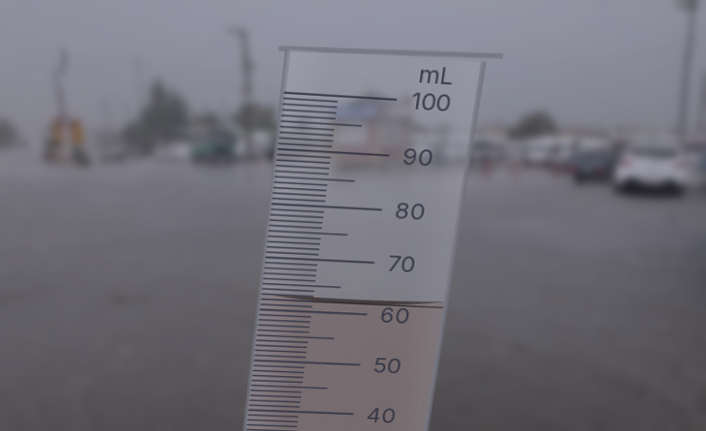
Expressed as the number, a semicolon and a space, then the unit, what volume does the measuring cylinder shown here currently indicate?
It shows 62; mL
